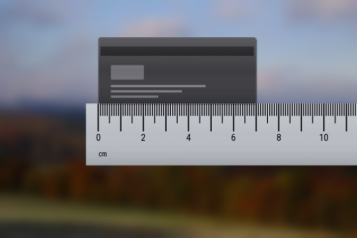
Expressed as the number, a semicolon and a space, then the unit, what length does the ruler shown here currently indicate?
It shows 7; cm
